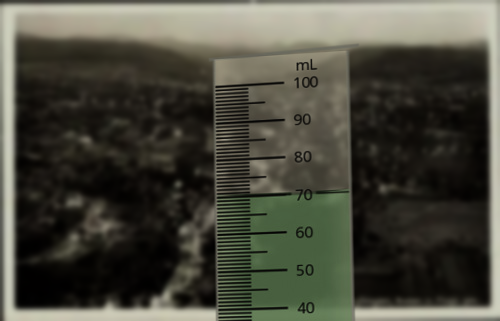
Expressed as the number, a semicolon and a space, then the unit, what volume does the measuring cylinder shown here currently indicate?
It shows 70; mL
